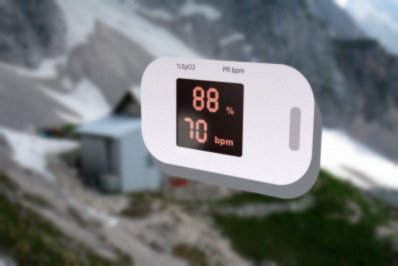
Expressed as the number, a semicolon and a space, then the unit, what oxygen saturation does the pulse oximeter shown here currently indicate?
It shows 88; %
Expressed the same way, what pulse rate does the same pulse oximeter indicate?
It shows 70; bpm
